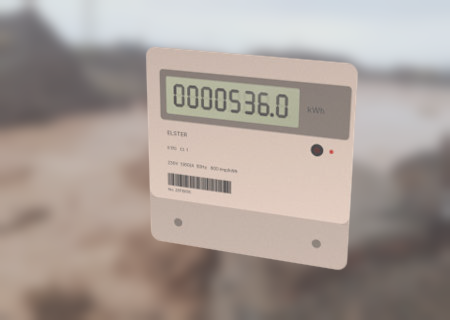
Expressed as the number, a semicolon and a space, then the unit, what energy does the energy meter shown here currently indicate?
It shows 536.0; kWh
